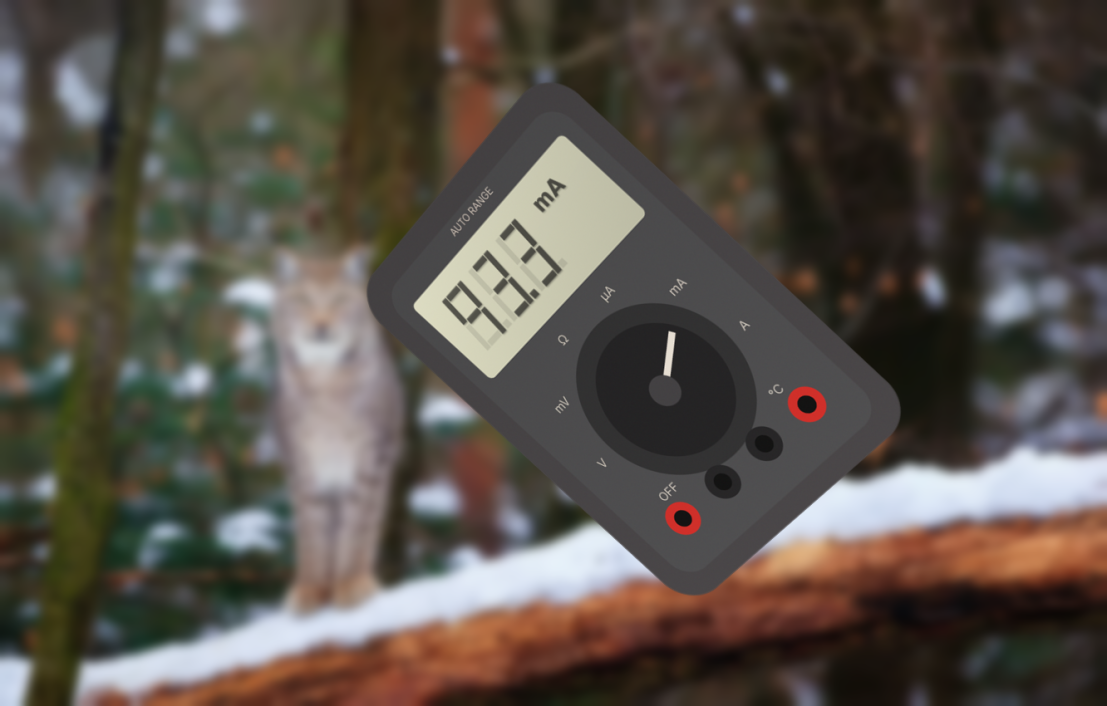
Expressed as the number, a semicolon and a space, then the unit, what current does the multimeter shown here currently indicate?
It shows 93.3; mA
